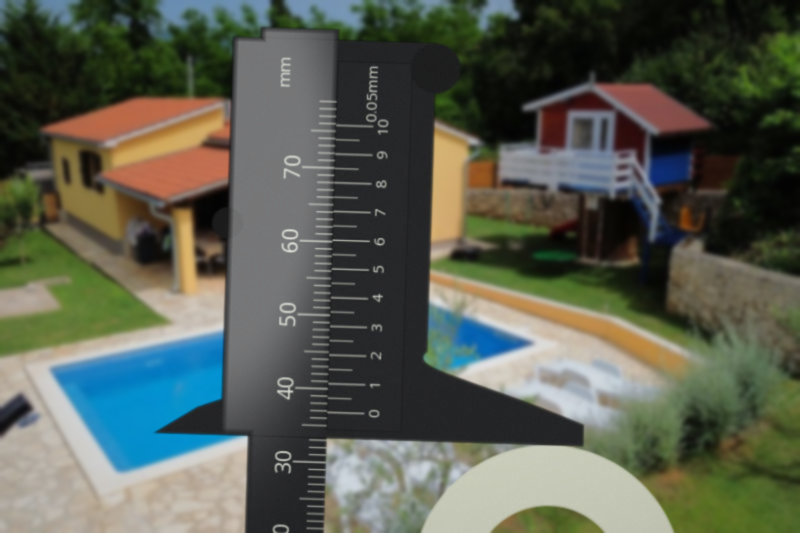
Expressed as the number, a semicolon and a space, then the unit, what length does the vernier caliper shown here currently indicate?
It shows 36.8; mm
